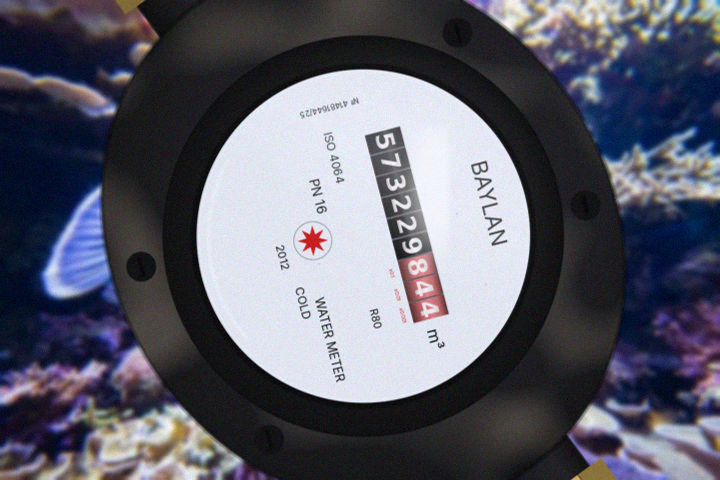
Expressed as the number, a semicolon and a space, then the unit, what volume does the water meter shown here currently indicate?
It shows 573229.844; m³
